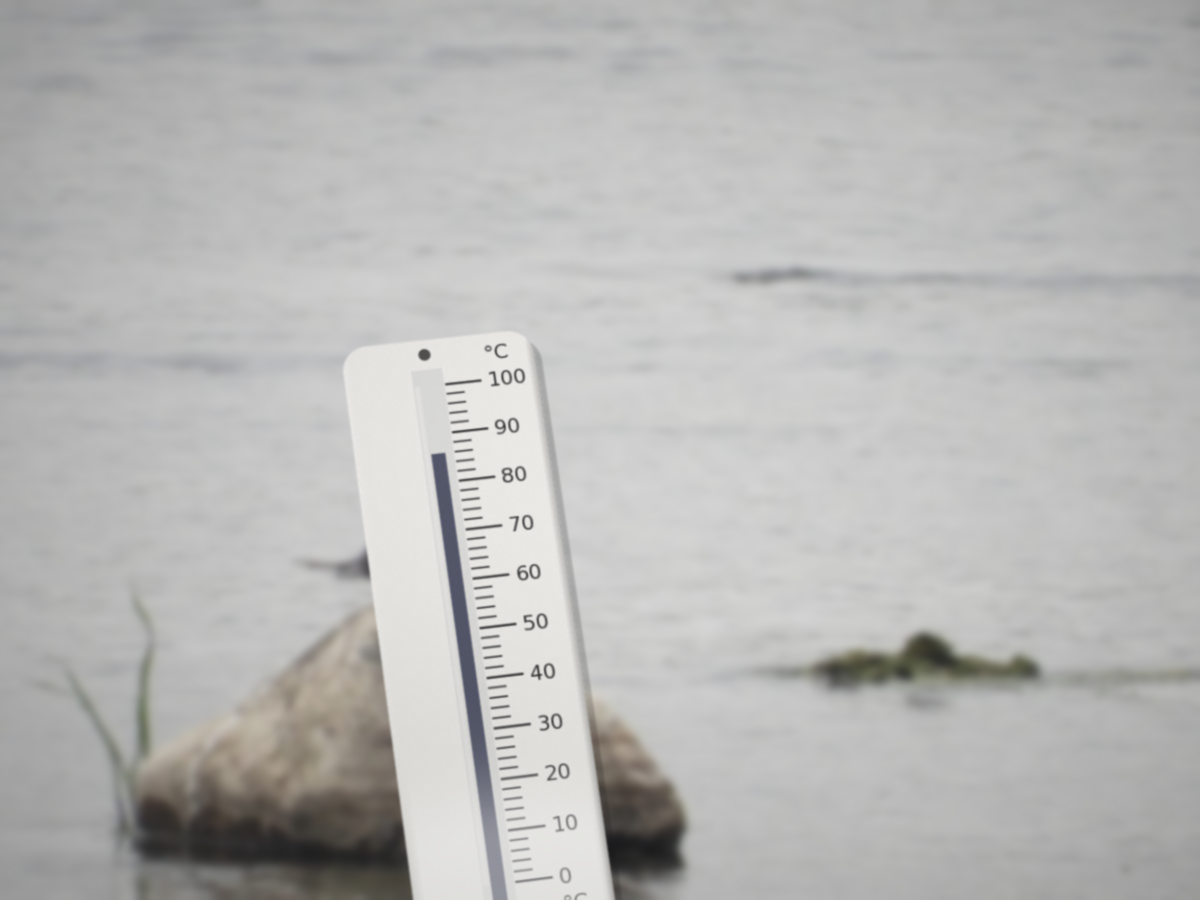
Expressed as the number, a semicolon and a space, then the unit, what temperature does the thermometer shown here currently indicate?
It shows 86; °C
